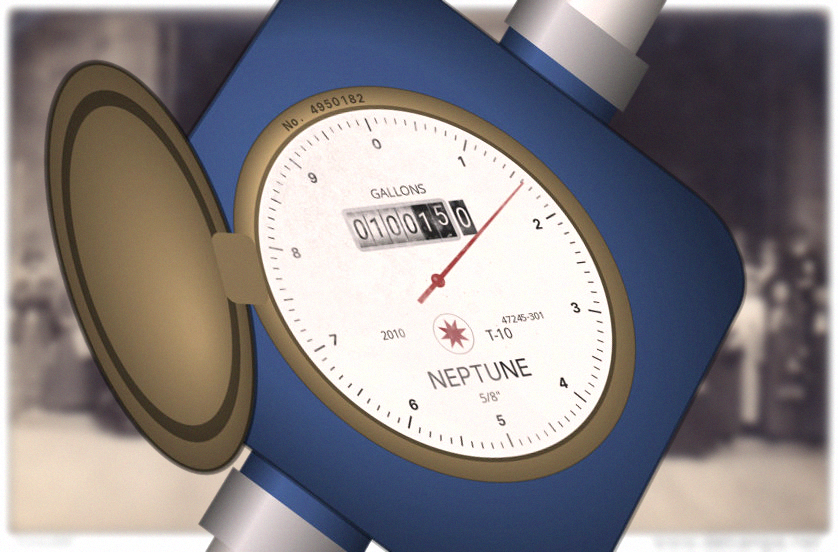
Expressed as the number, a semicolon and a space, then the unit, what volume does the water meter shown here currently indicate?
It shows 100151.6; gal
